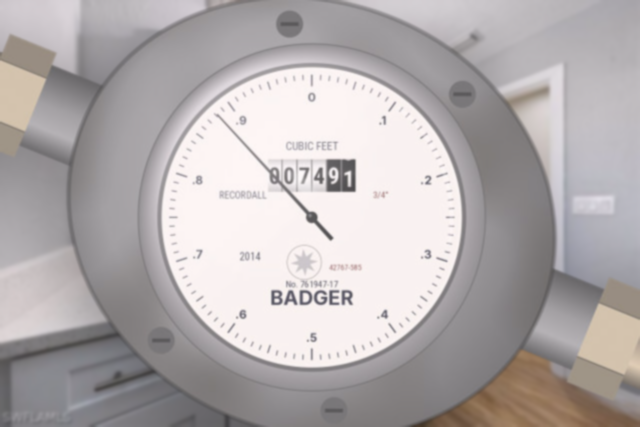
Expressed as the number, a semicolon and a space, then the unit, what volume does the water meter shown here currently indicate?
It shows 7490.88; ft³
